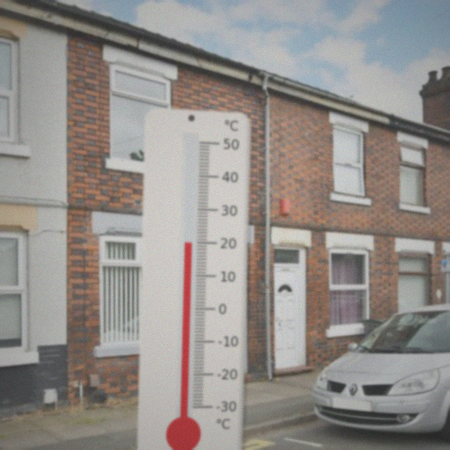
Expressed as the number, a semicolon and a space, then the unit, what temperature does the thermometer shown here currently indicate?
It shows 20; °C
